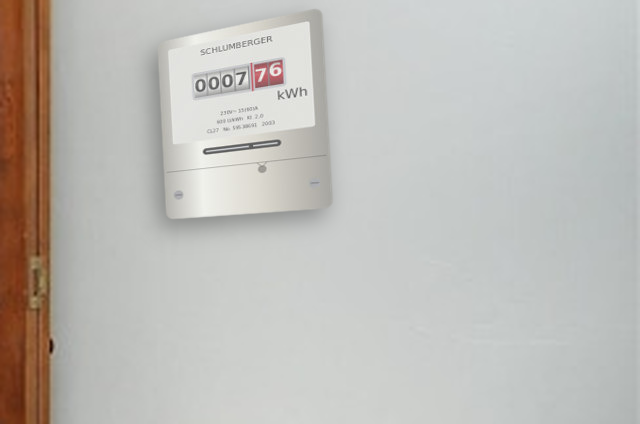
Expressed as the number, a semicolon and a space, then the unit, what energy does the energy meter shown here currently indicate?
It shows 7.76; kWh
